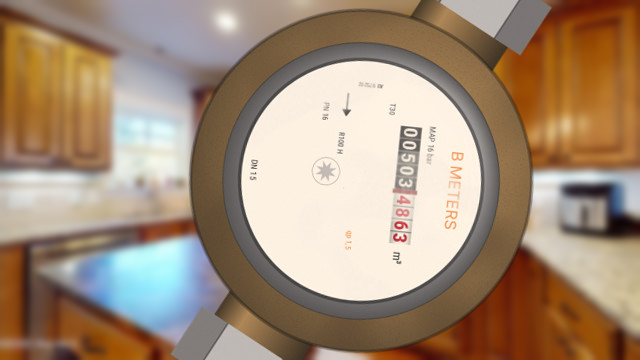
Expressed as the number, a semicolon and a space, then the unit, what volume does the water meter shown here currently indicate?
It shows 503.4863; m³
